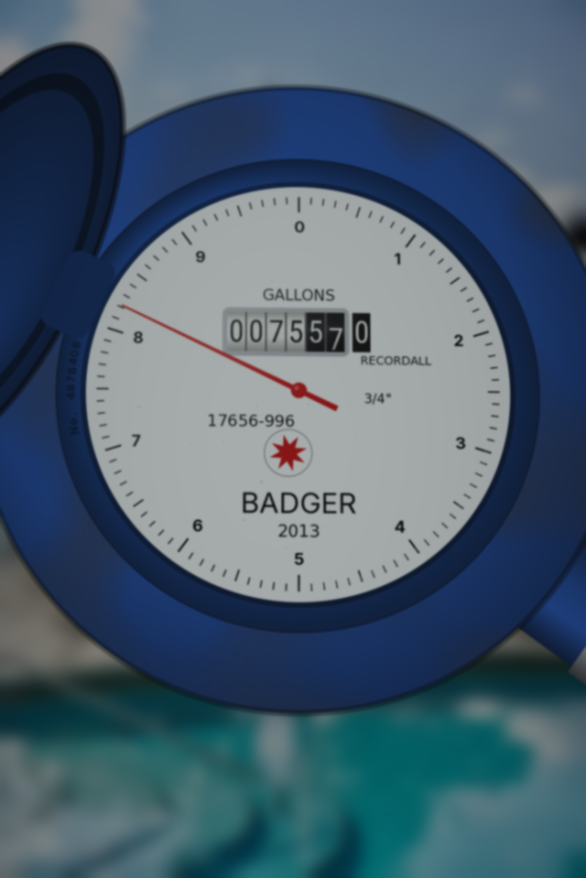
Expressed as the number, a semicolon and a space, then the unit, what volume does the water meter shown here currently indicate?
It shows 75568.2; gal
